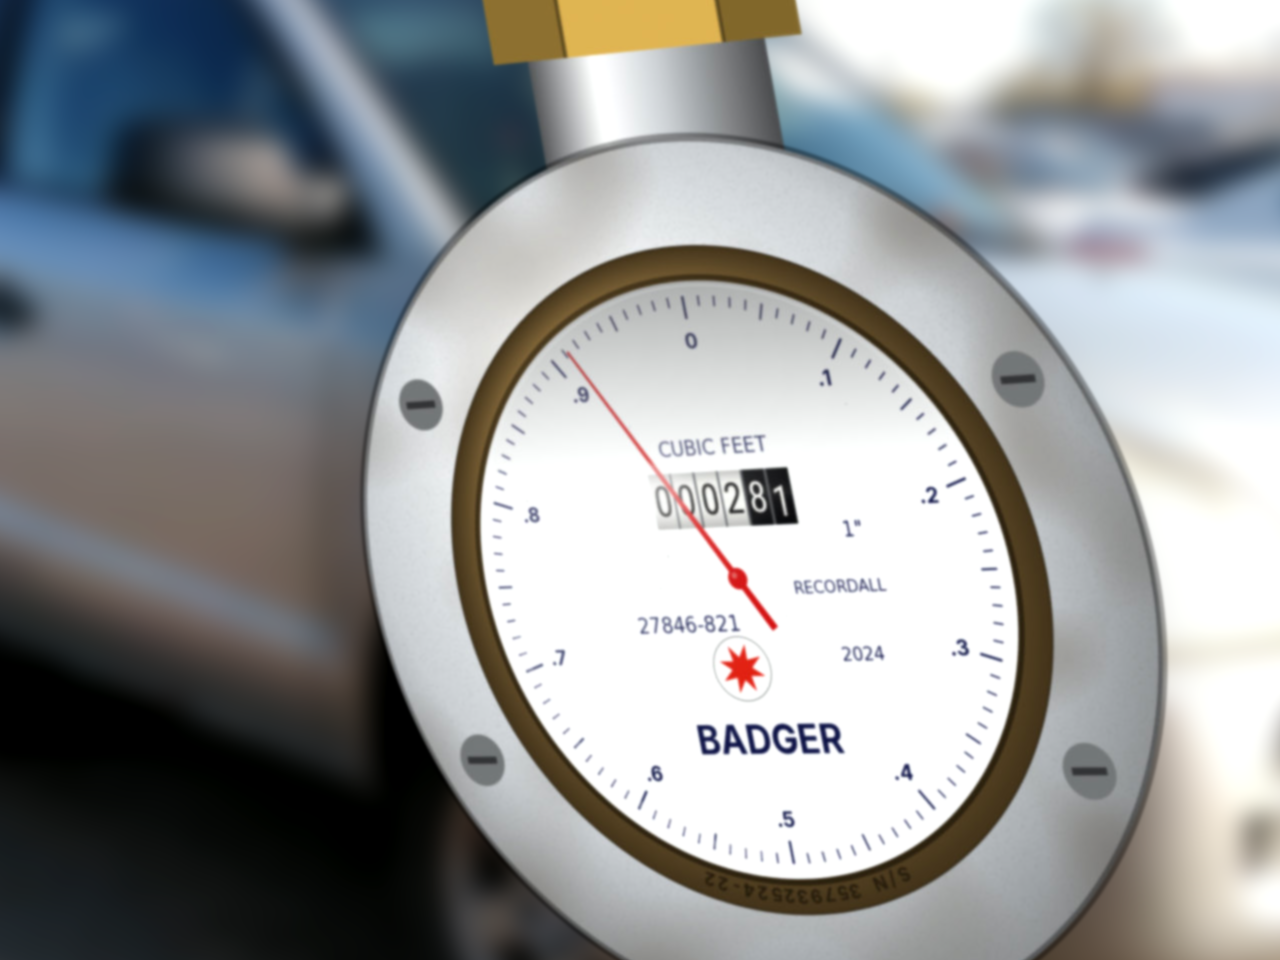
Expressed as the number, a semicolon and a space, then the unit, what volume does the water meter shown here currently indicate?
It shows 280.91; ft³
